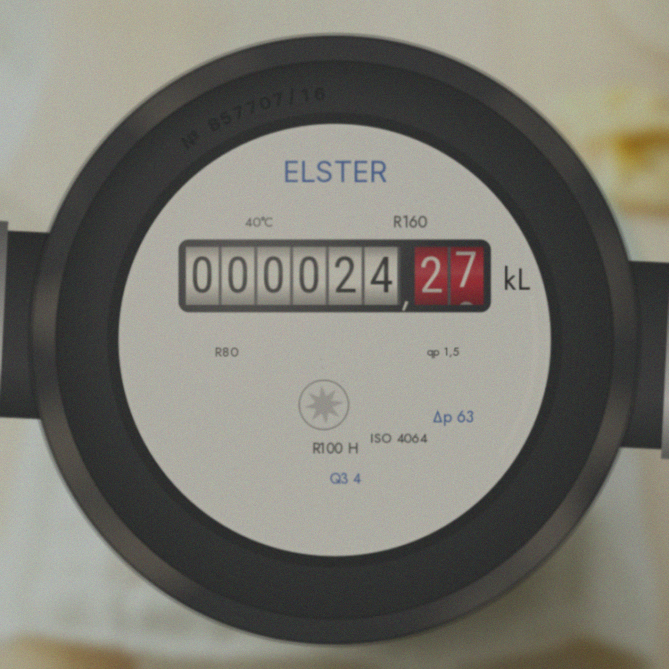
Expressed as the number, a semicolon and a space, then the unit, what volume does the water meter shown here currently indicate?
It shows 24.27; kL
